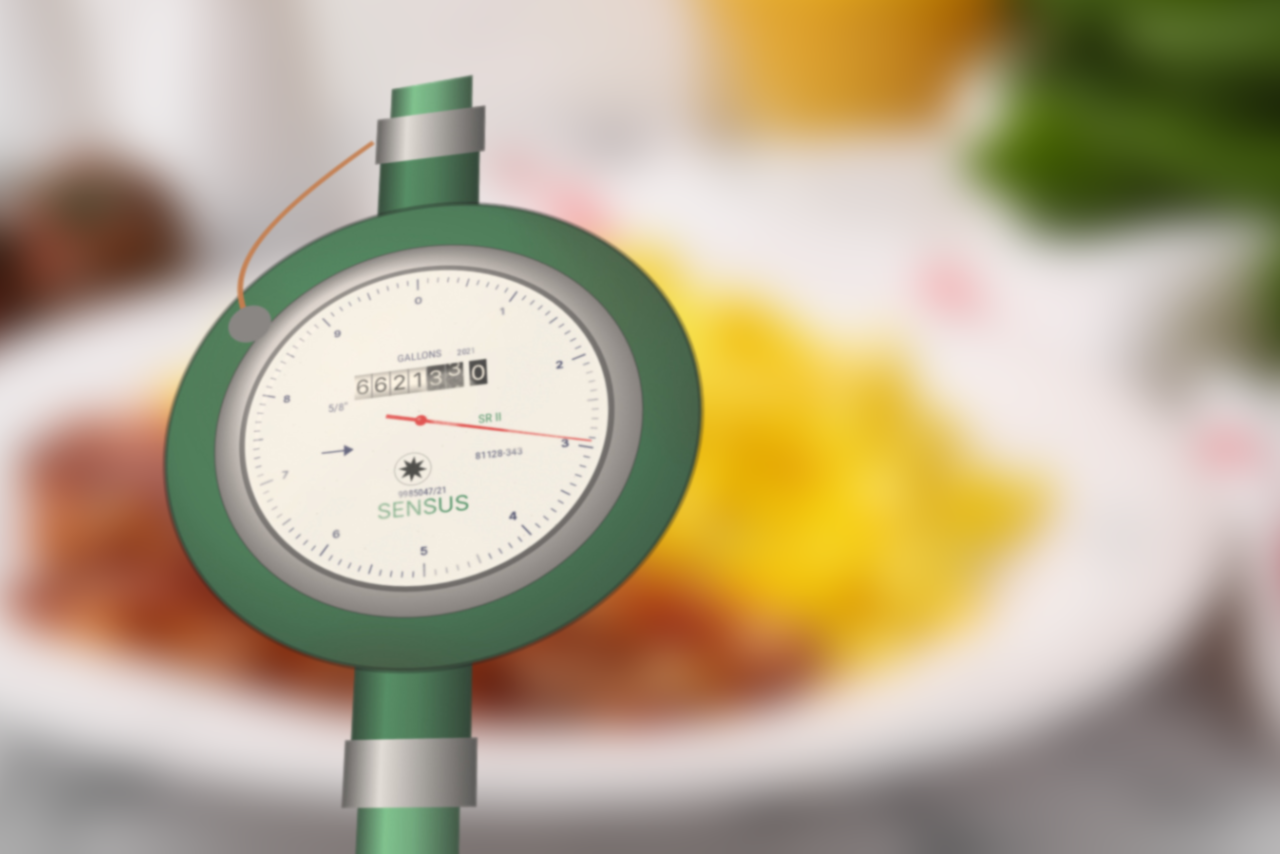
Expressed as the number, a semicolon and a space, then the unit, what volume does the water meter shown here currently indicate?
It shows 6621332.9; gal
